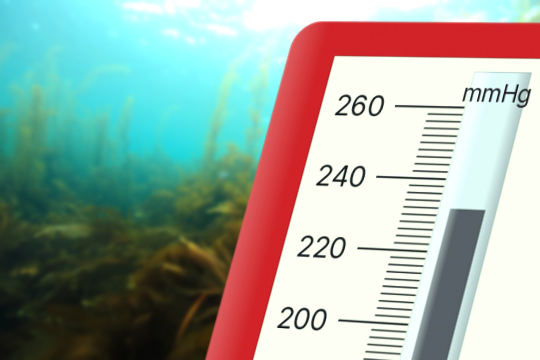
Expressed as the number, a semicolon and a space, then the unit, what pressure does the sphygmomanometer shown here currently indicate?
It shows 232; mmHg
